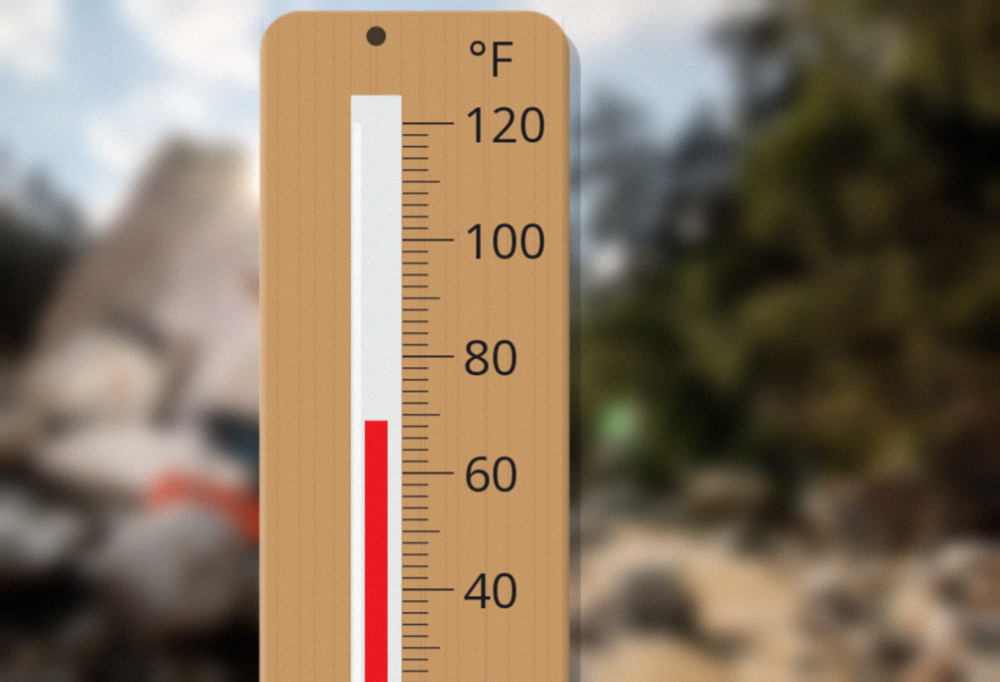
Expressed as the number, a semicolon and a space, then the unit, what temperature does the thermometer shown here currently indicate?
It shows 69; °F
